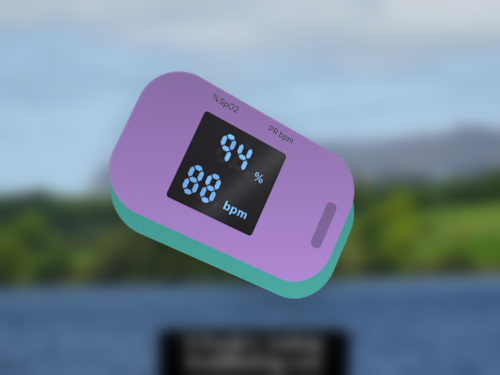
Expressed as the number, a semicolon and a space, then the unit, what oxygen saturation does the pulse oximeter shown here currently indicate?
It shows 94; %
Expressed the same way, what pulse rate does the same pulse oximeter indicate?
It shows 88; bpm
